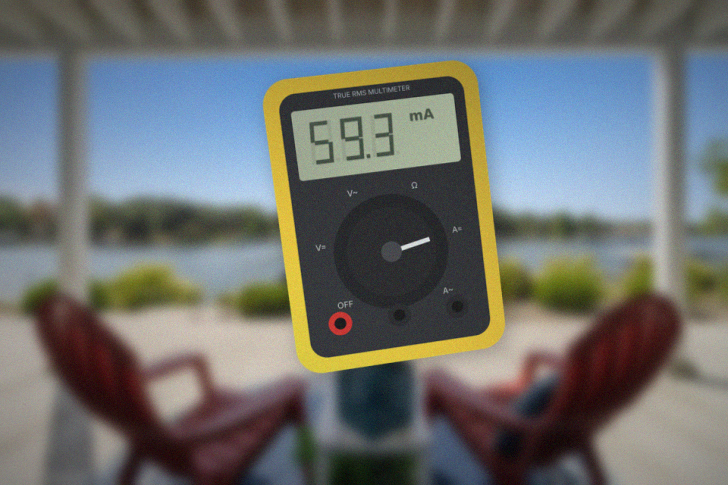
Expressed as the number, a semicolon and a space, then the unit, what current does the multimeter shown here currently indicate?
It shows 59.3; mA
